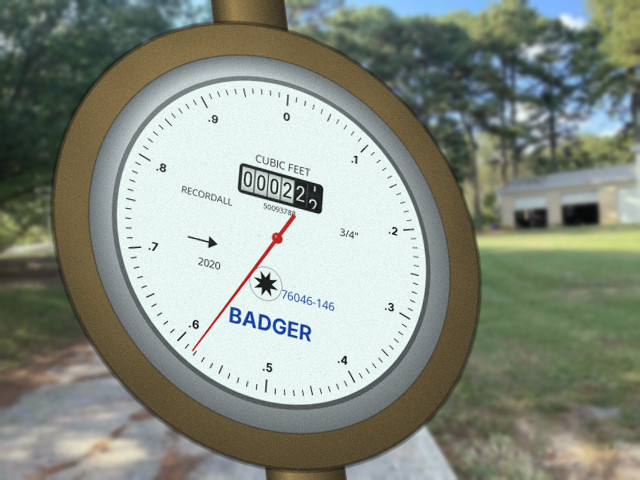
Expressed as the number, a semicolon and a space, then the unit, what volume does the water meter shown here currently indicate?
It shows 221.58; ft³
